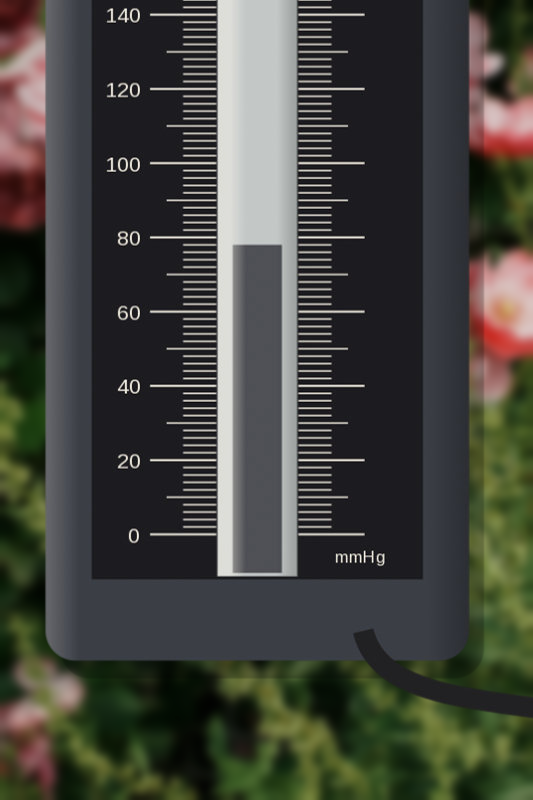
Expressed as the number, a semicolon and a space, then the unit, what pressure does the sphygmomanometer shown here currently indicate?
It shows 78; mmHg
